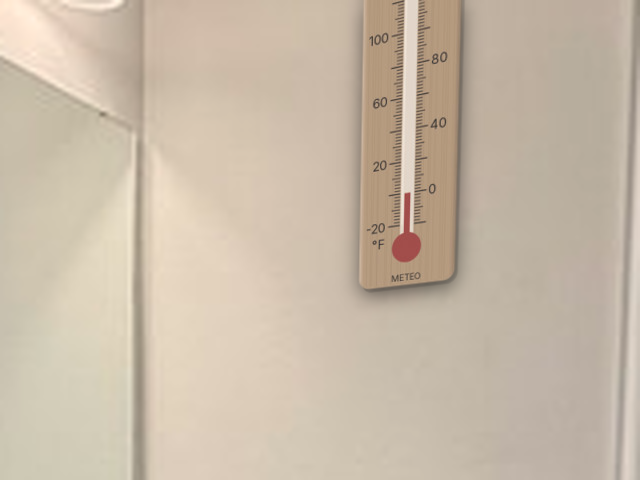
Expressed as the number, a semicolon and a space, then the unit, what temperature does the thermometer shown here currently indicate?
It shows 0; °F
